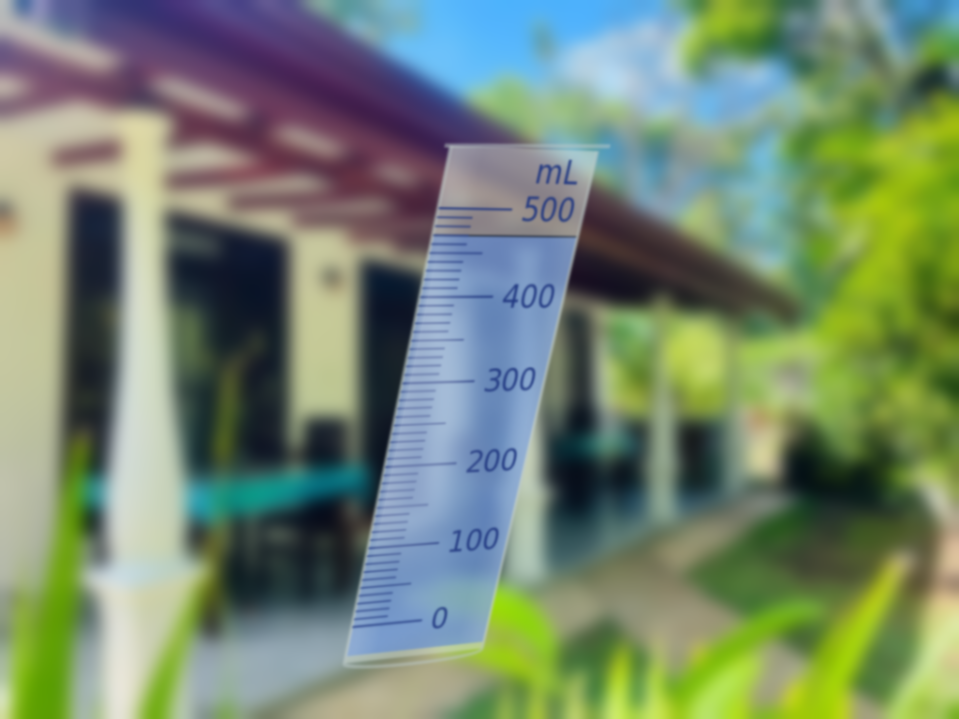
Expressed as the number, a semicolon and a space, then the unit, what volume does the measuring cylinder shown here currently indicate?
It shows 470; mL
